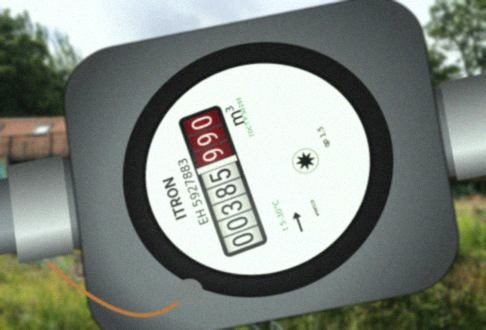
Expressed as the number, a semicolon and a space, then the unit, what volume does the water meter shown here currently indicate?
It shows 385.990; m³
